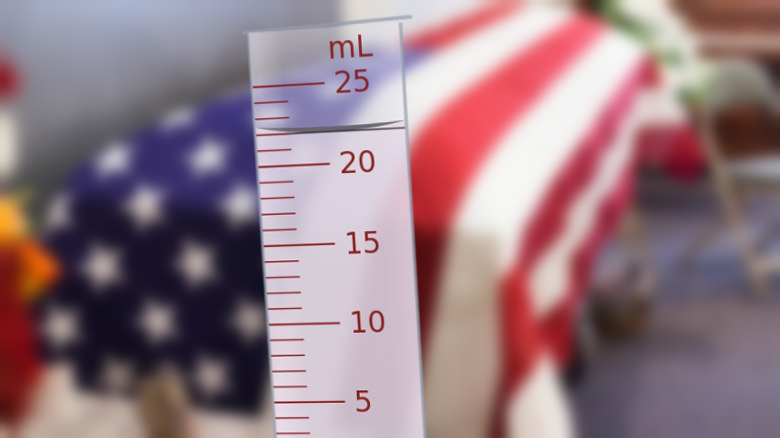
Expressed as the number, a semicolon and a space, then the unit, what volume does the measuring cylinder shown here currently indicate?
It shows 22; mL
